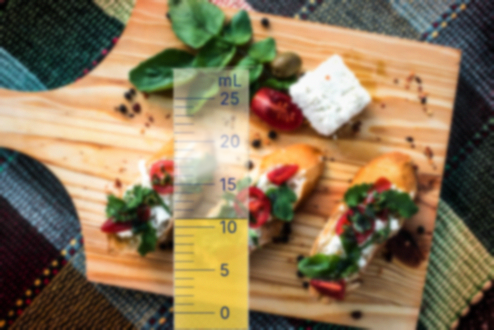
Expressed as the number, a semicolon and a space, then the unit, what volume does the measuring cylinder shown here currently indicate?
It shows 11; mL
